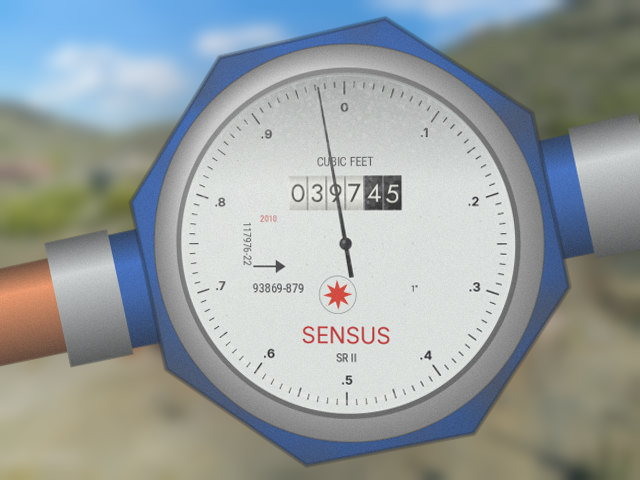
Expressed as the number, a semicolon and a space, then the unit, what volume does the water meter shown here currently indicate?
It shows 39744.97; ft³
